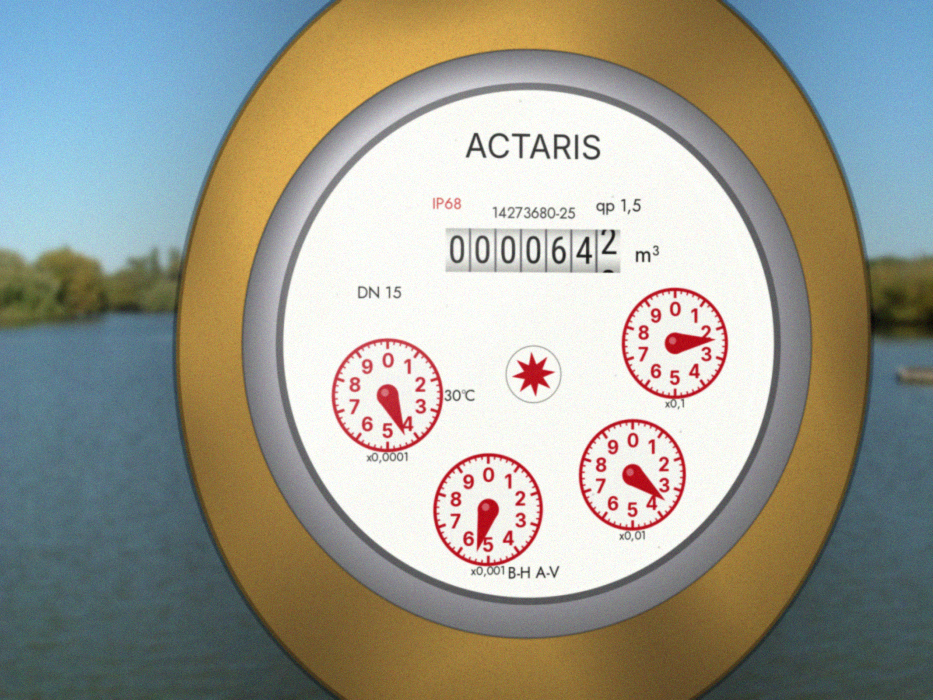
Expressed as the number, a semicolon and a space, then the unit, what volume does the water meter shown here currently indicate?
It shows 642.2354; m³
